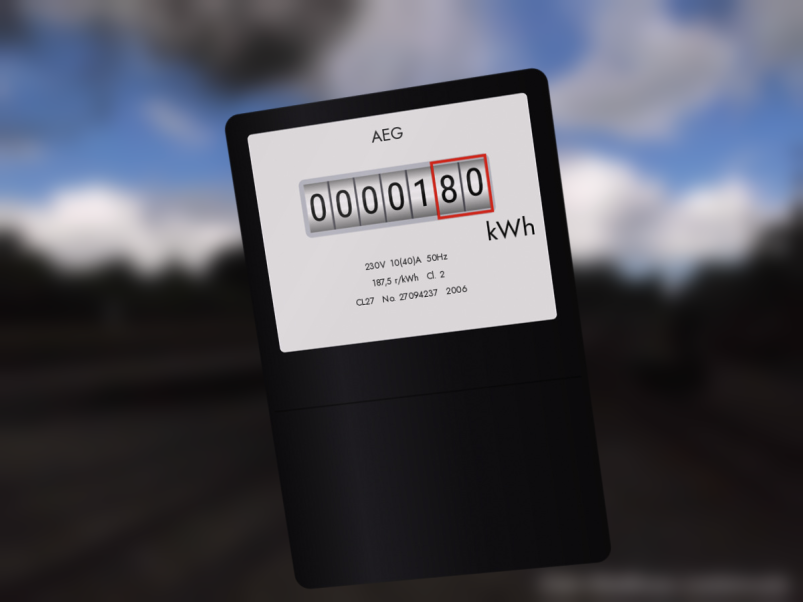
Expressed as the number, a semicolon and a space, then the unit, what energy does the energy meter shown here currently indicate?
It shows 1.80; kWh
